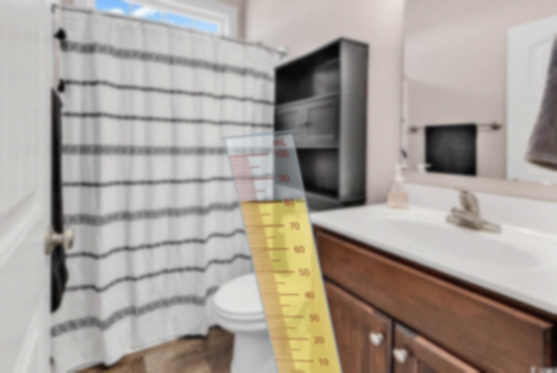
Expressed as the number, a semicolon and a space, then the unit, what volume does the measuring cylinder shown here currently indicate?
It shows 80; mL
